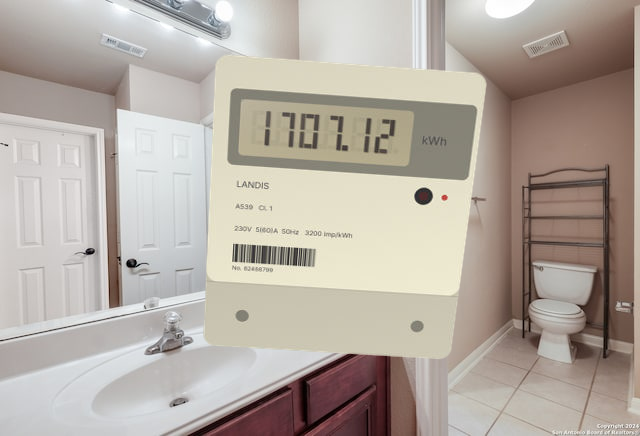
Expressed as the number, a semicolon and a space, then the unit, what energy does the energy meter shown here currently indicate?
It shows 1707.12; kWh
